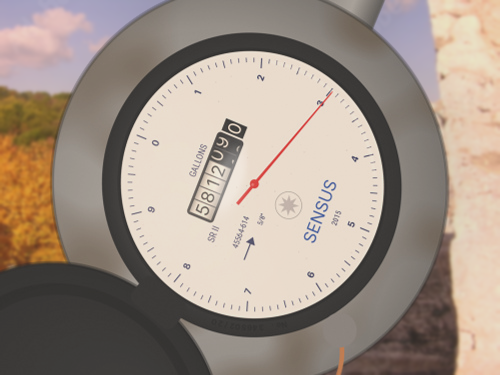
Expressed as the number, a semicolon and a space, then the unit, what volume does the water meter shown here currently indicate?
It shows 5812093.0; gal
